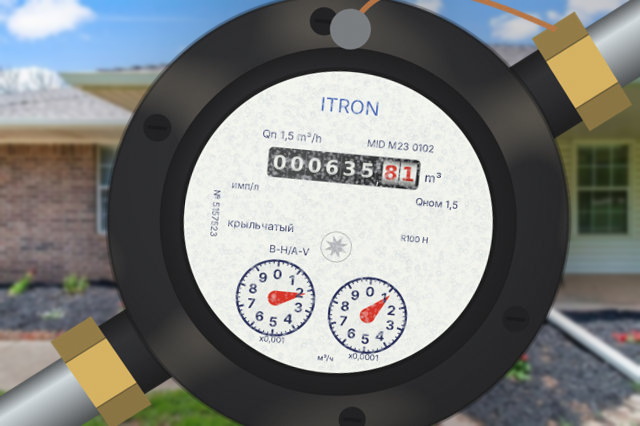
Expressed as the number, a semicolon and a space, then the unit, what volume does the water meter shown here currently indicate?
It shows 635.8121; m³
